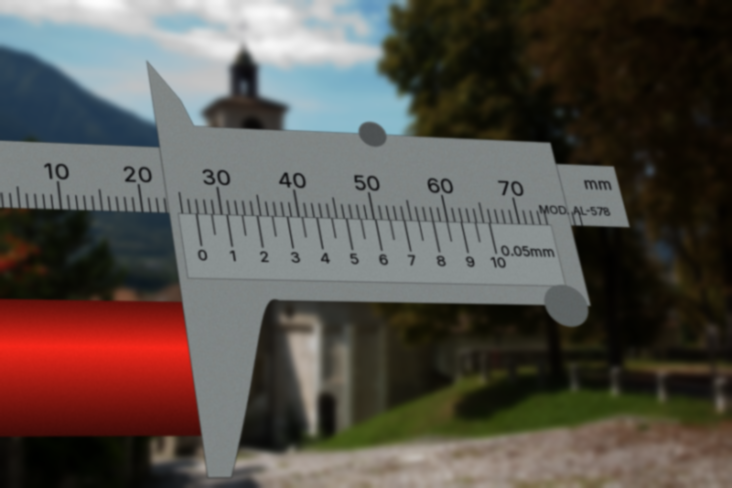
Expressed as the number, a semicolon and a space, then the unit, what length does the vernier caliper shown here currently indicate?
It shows 26.8; mm
